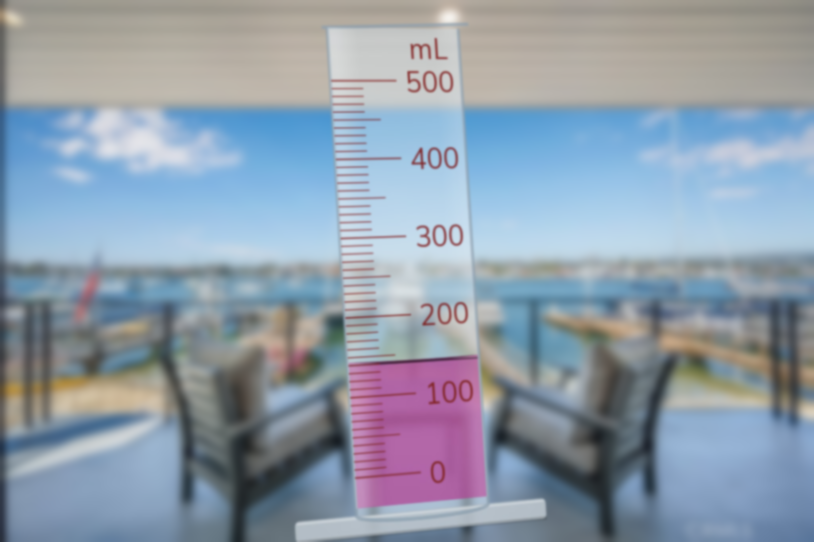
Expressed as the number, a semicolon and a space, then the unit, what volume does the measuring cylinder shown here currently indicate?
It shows 140; mL
